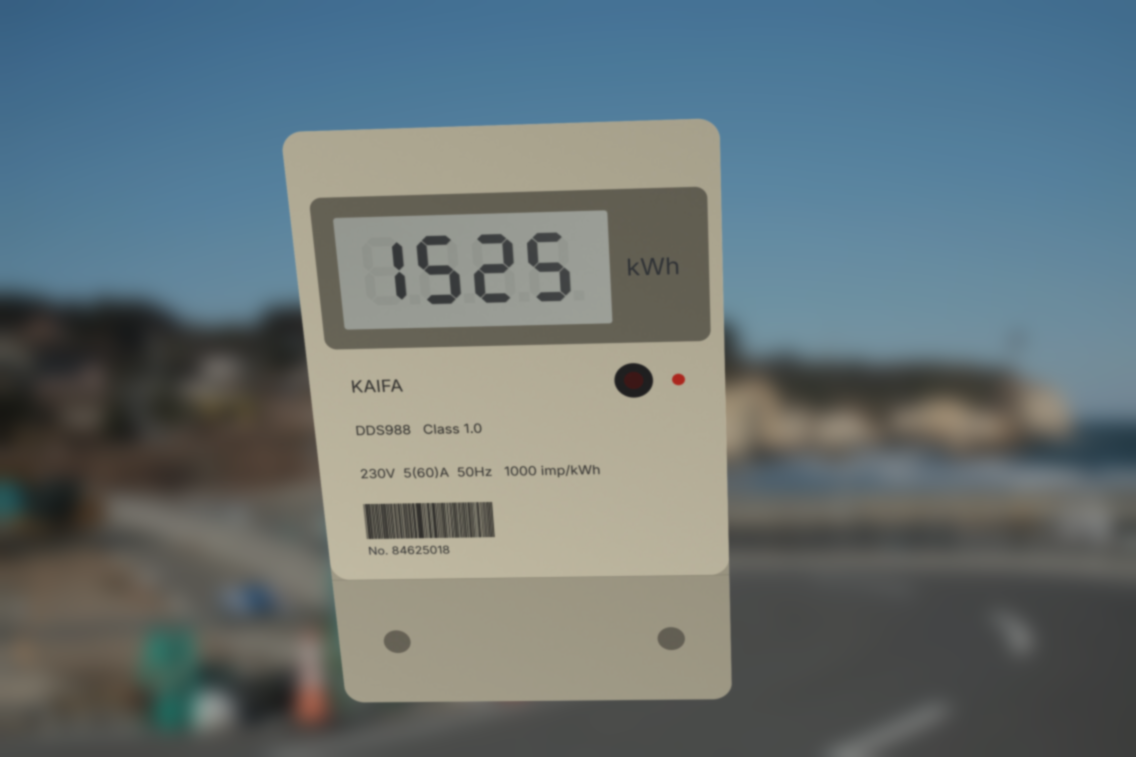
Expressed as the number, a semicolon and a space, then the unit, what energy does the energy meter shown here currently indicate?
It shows 1525; kWh
